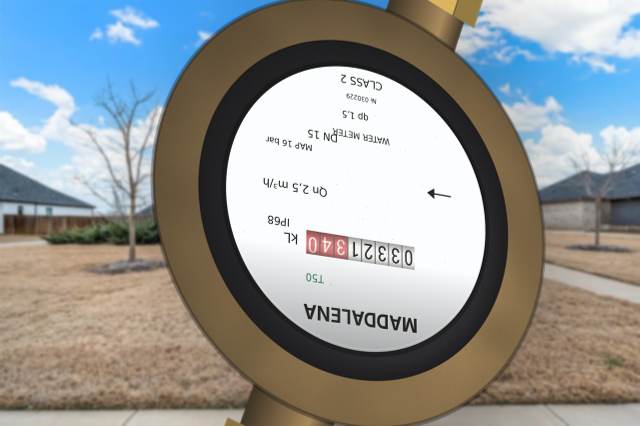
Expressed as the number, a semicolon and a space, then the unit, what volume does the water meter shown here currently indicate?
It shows 3321.340; kL
